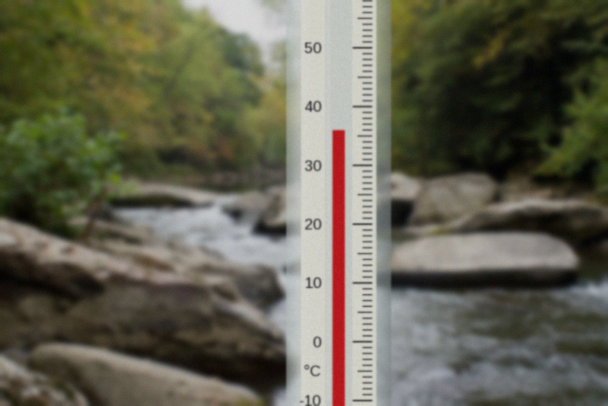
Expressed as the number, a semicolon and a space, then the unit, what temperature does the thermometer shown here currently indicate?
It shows 36; °C
